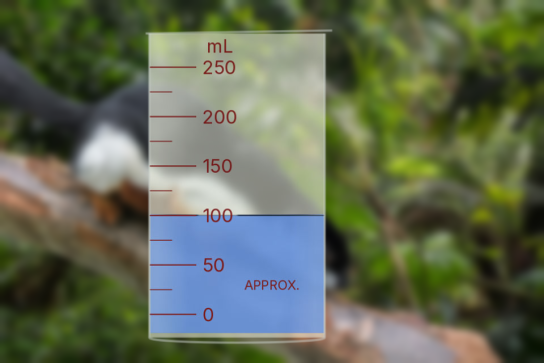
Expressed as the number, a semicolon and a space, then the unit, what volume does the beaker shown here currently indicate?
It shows 100; mL
